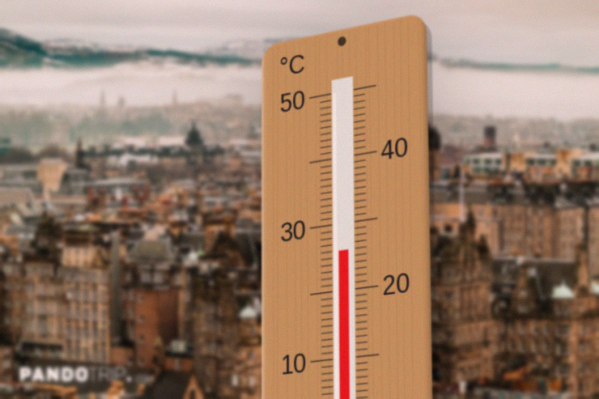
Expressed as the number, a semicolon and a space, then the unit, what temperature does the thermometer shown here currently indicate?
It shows 26; °C
